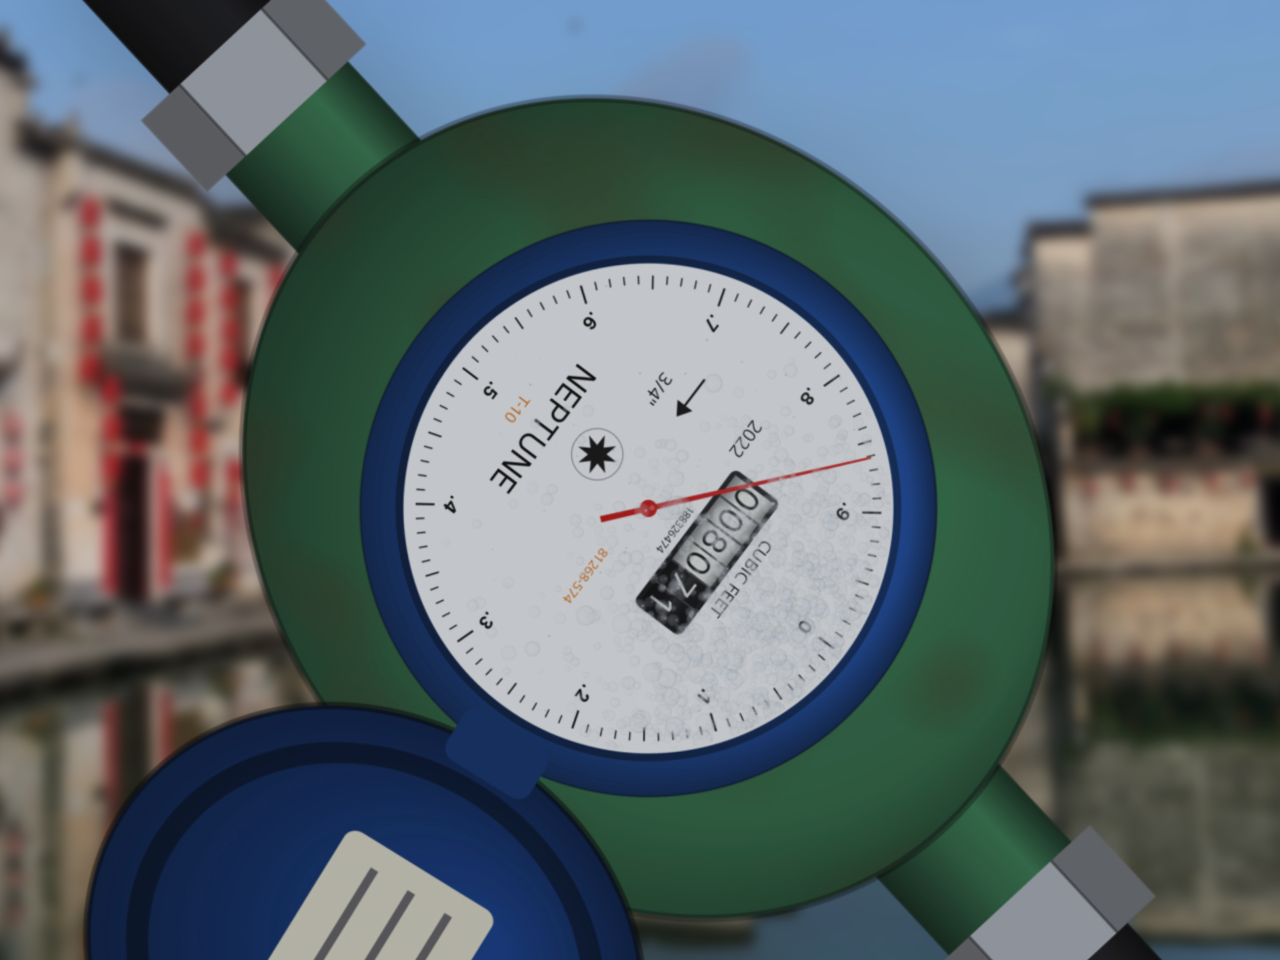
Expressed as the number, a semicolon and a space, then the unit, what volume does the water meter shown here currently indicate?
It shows 8070.86; ft³
